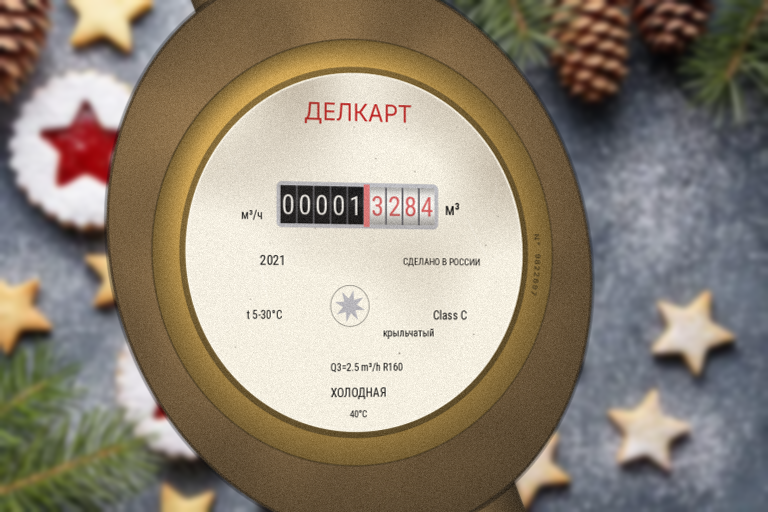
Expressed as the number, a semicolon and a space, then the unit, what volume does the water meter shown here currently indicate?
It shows 1.3284; m³
